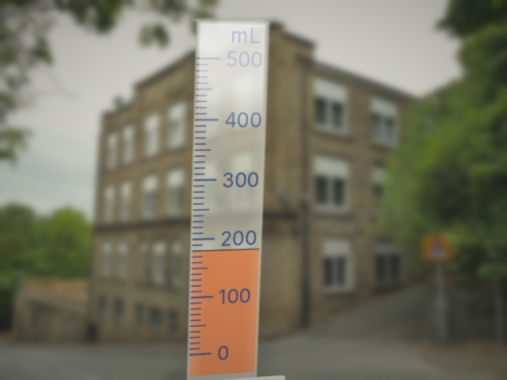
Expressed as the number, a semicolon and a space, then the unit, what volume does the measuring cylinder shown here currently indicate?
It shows 180; mL
